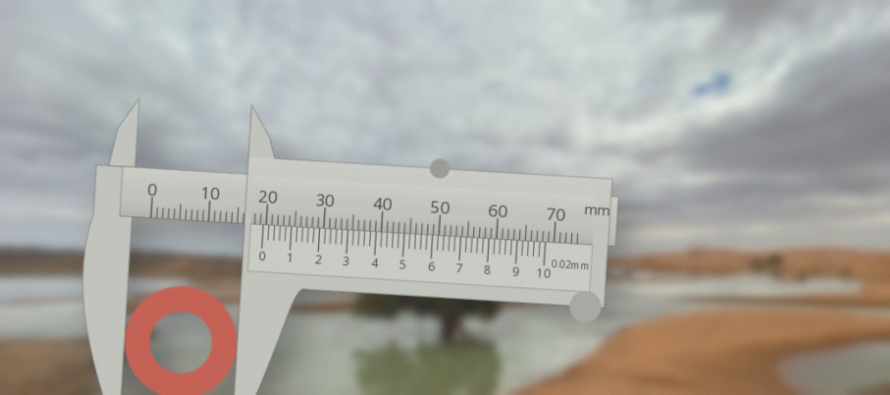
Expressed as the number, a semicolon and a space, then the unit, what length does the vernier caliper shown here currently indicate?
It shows 19.5; mm
